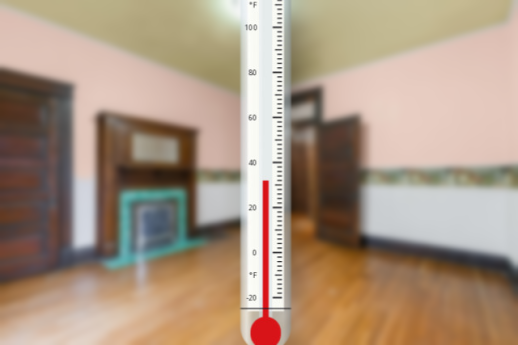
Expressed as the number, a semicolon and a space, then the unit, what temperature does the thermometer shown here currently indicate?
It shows 32; °F
